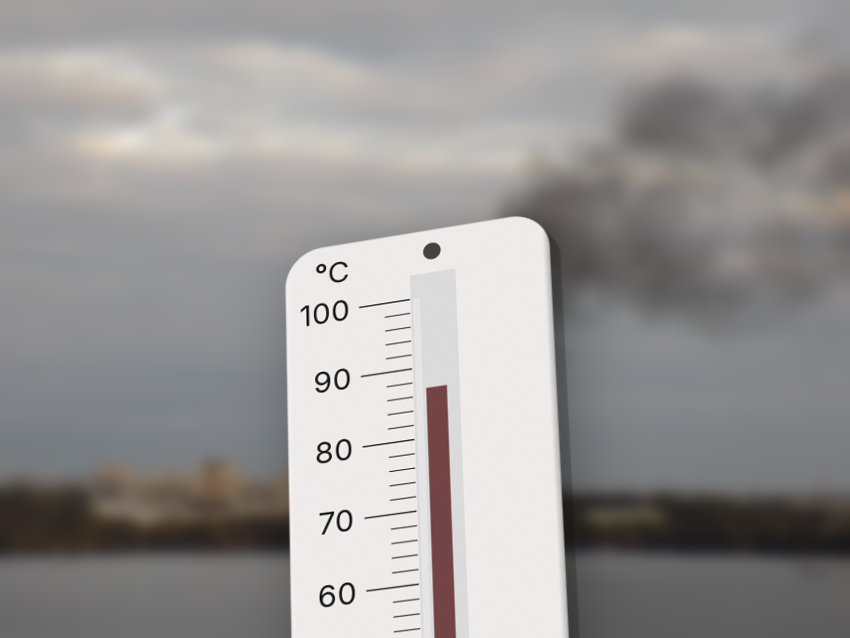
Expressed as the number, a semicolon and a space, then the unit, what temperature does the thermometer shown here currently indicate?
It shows 87; °C
